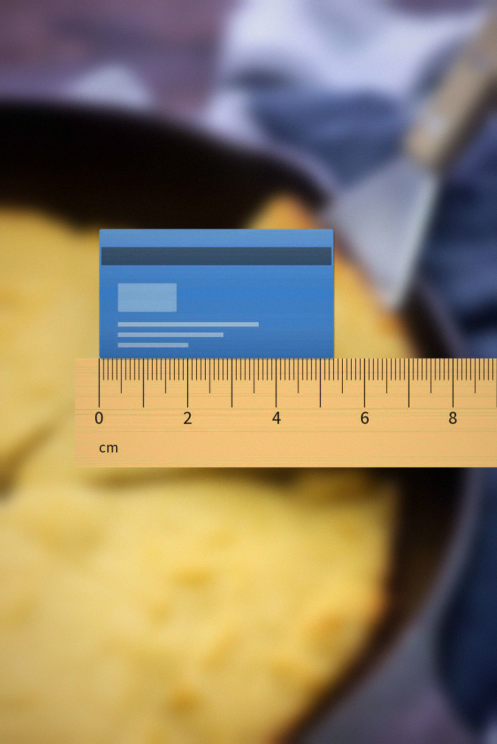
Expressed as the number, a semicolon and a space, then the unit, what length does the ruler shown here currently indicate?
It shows 5.3; cm
